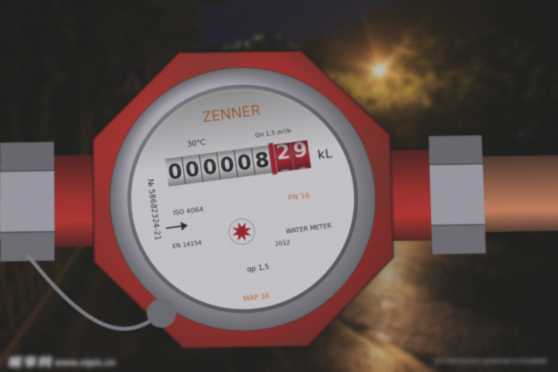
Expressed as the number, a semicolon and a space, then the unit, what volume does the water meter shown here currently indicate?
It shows 8.29; kL
